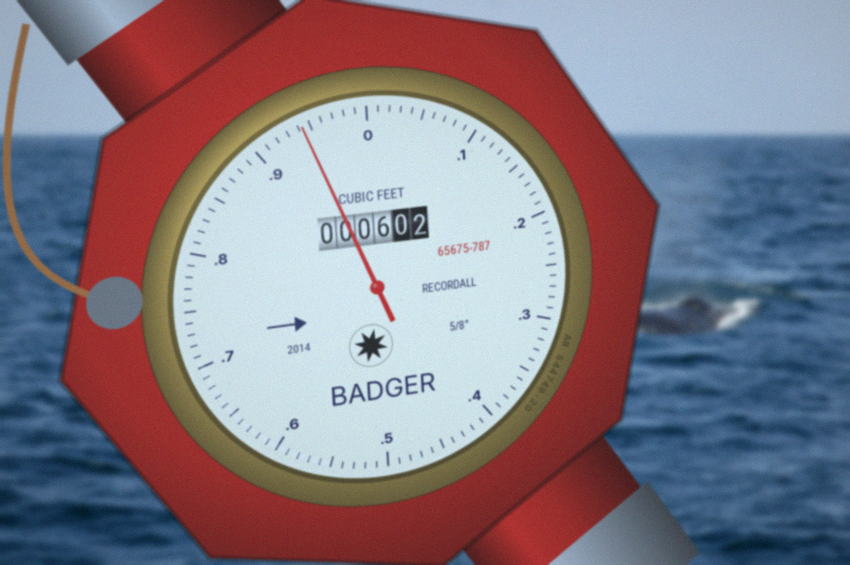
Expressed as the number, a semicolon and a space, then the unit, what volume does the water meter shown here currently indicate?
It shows 601.94; ft³
